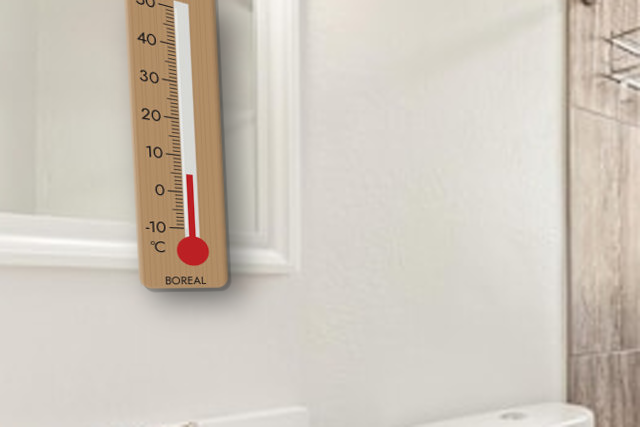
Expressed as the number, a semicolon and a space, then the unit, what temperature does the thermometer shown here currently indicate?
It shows 5; °C
